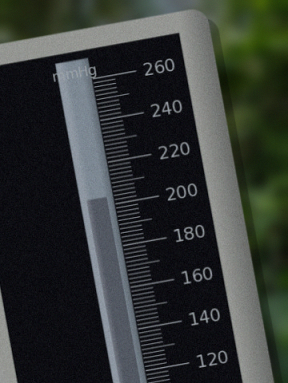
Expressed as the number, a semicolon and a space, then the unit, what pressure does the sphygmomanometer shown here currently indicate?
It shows 204; mmHg
